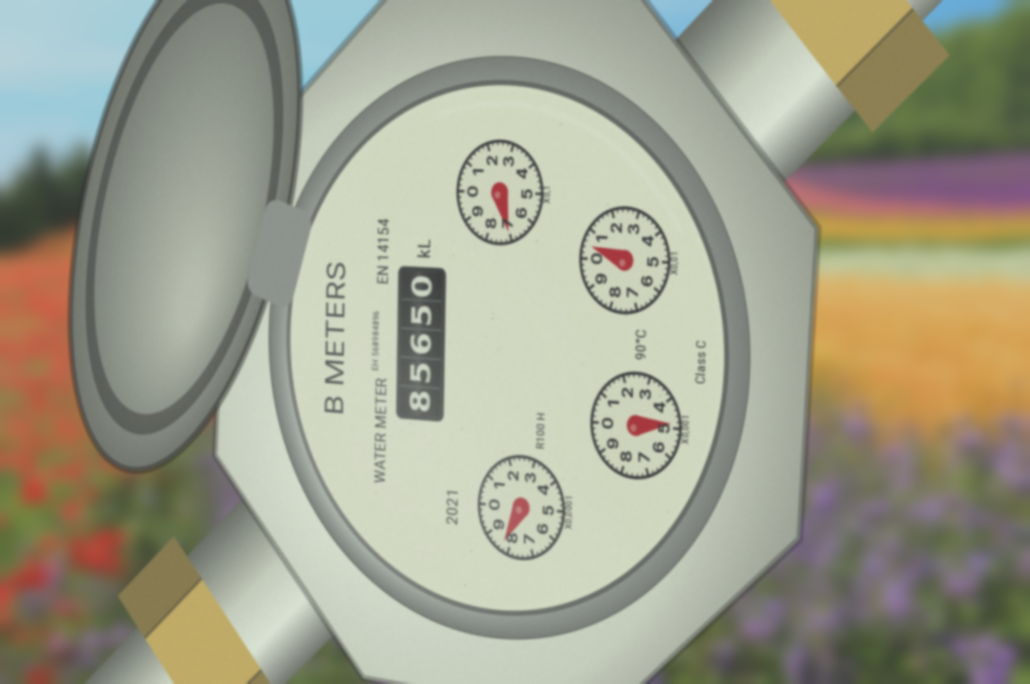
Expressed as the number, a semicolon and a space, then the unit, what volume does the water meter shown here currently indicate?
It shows 85650.7048; kL
